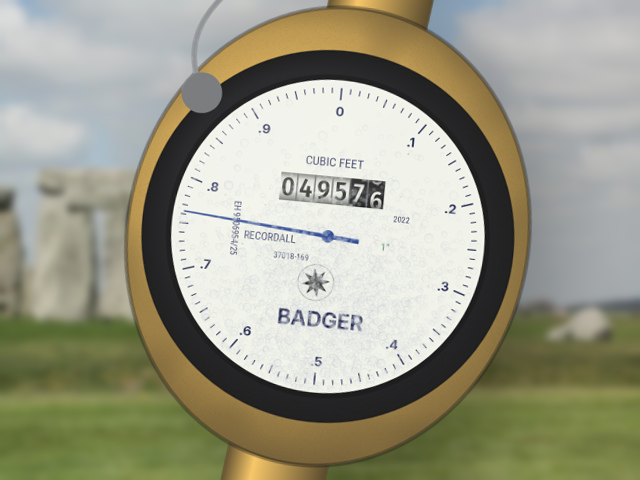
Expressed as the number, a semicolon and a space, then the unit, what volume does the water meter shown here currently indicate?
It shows 49575.76; ft³
